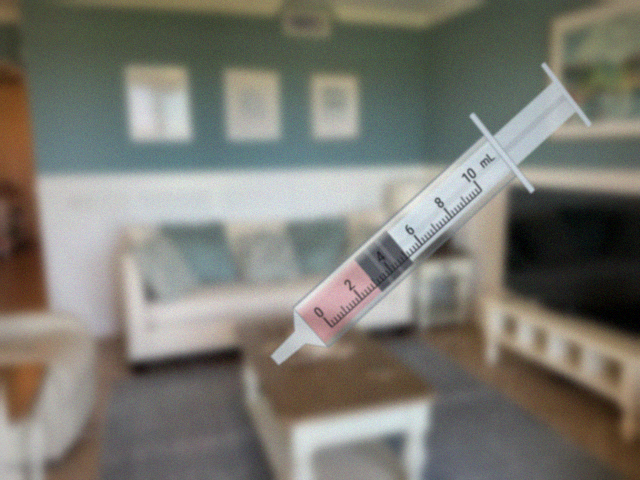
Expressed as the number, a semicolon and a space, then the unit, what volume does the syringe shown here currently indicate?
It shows 3; mL
